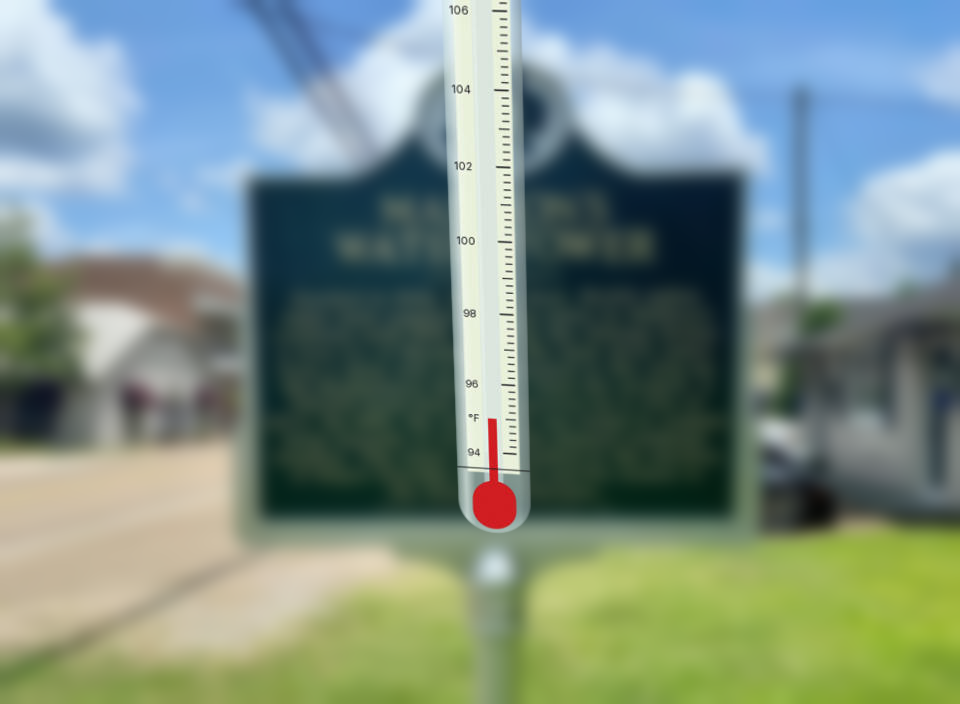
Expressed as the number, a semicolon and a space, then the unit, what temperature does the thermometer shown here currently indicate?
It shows 95; °F
